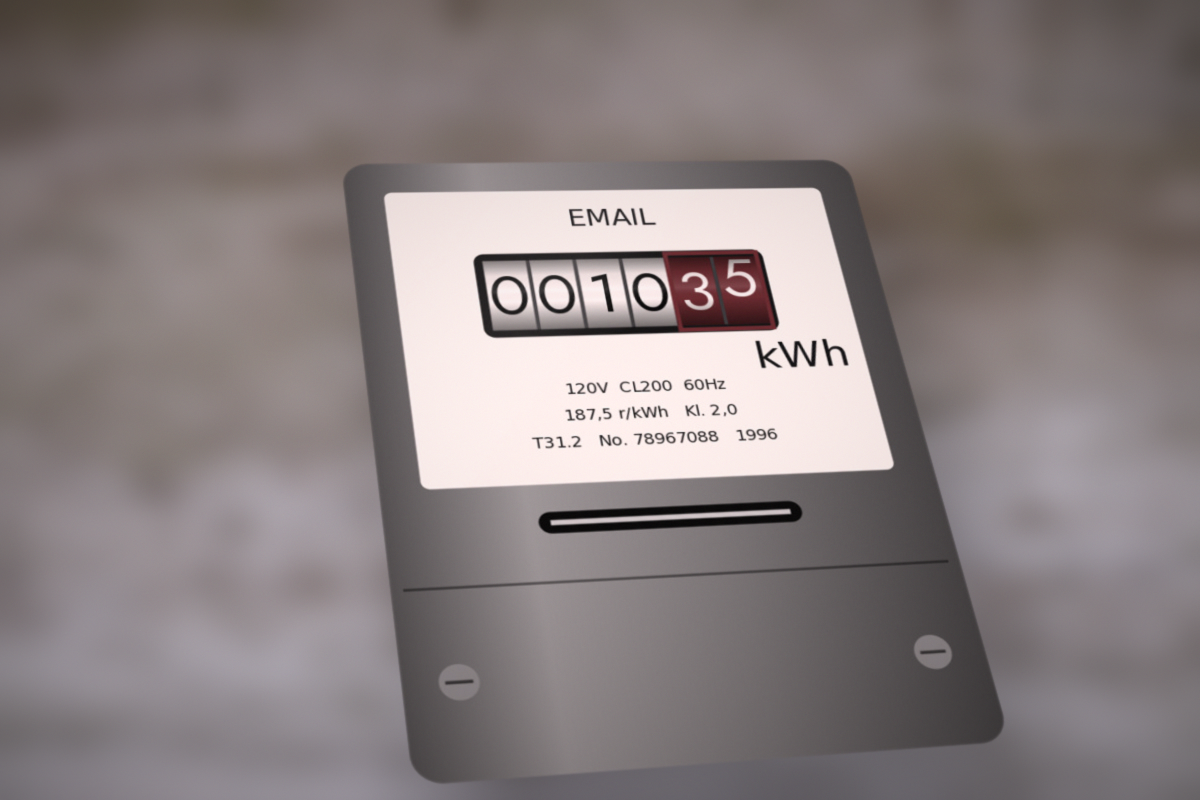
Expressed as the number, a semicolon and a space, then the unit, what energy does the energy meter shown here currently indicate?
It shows 10.35; kWh
